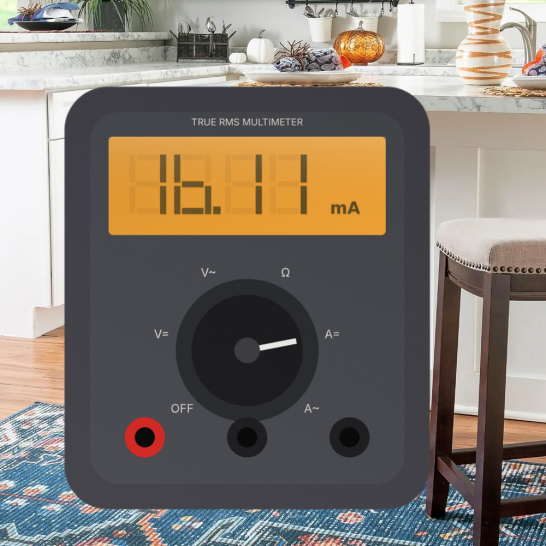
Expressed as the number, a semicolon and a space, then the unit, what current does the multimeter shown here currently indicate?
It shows 16.11; mA
